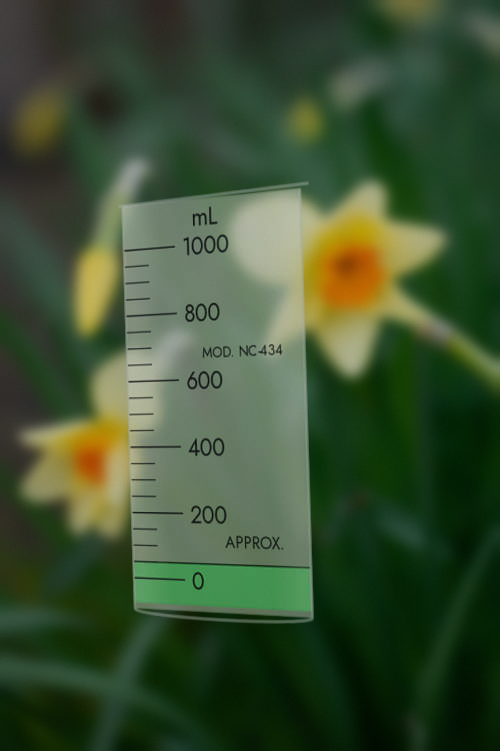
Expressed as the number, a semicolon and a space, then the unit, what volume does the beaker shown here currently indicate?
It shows 50; mL
